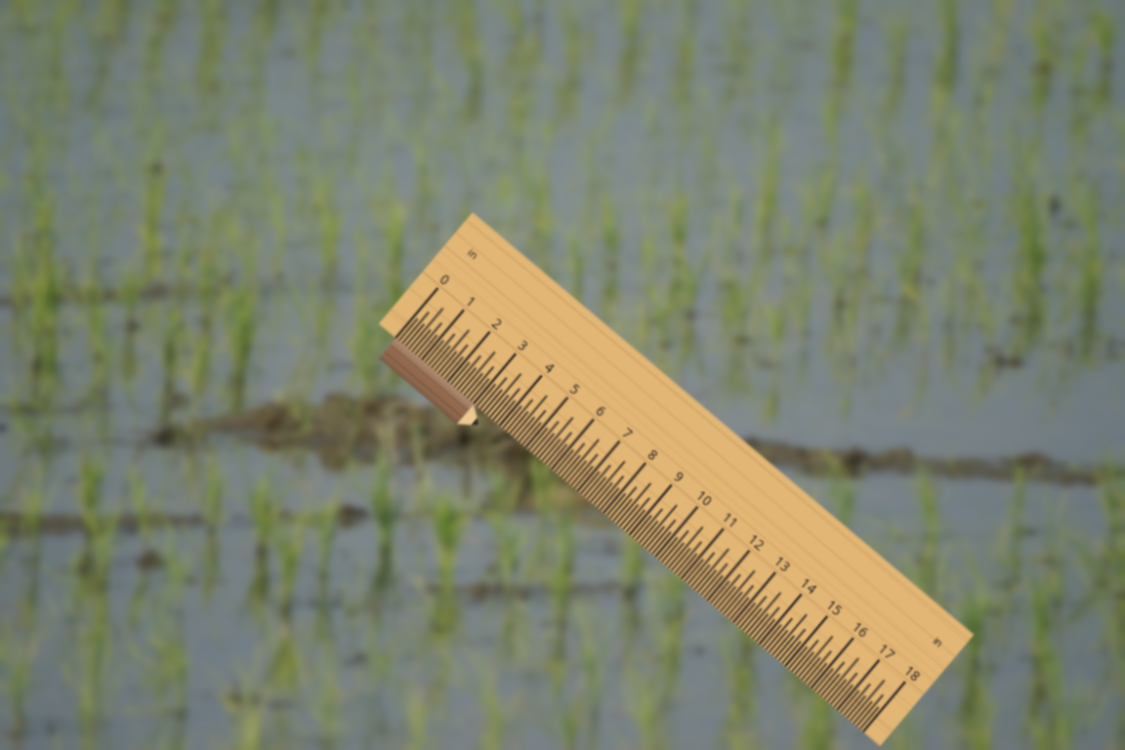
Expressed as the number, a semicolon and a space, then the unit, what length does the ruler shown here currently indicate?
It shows 3.5; in
